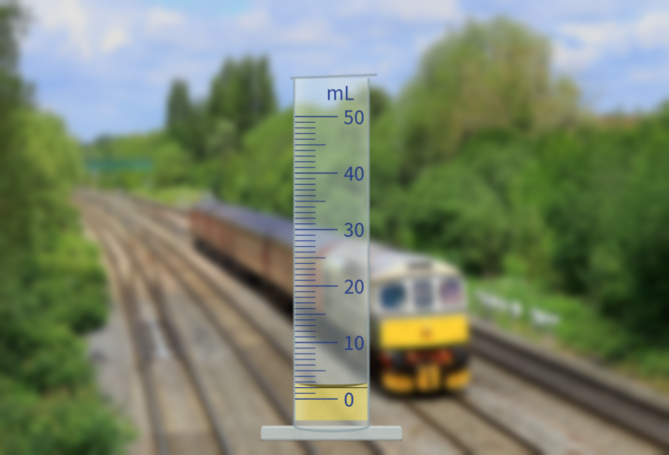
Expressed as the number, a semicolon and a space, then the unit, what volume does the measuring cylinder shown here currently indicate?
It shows 2; mL
